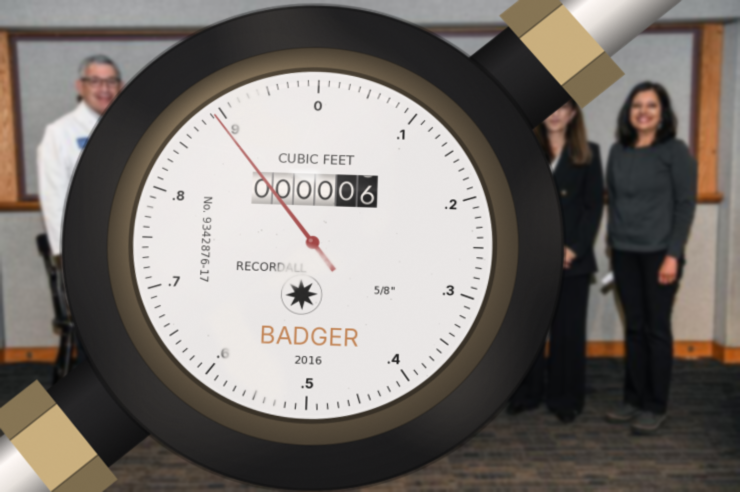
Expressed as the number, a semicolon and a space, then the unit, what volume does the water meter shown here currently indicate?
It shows 5.89; ft³
